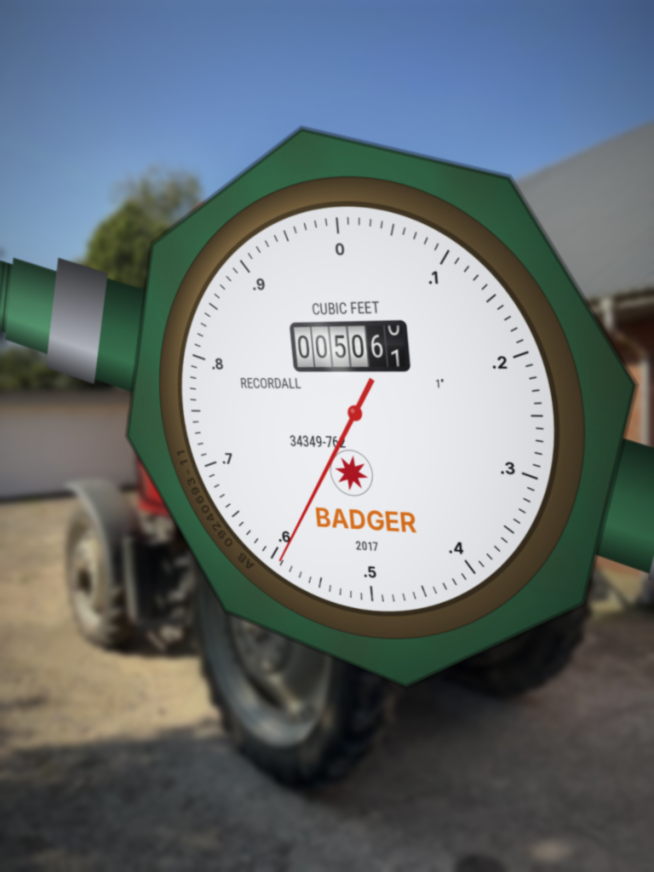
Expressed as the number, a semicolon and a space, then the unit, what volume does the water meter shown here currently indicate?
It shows 5060.59; ft³
